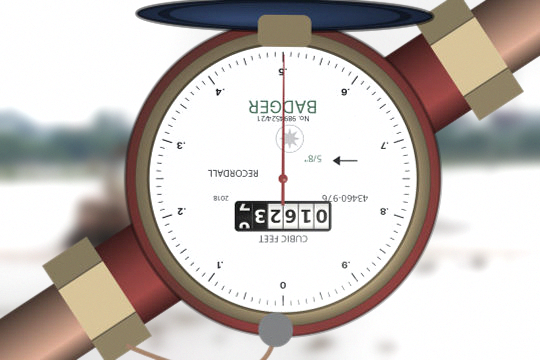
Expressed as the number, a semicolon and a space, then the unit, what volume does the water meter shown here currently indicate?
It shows 16236.50; ft³
